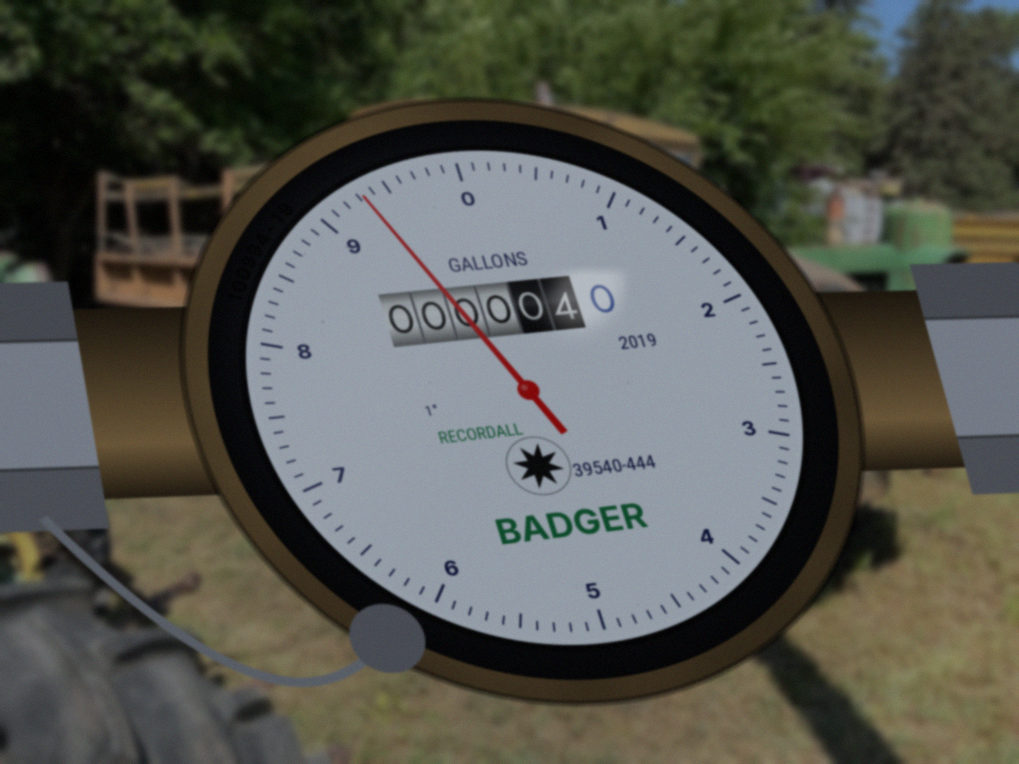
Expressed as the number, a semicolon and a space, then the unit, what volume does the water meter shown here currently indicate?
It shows 39.3; gal
